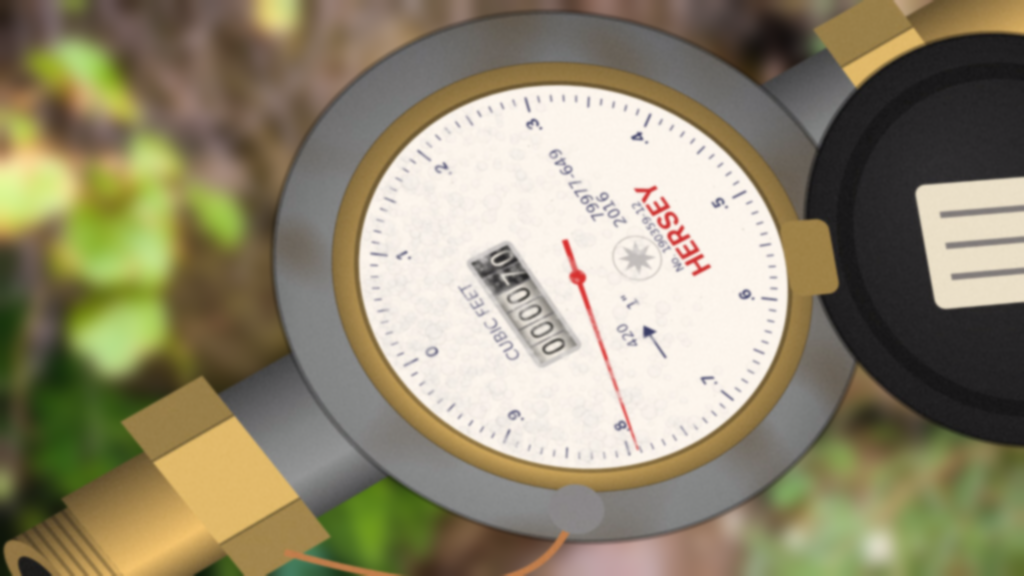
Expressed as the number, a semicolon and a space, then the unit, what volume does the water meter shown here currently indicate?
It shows 69.79; ft³
